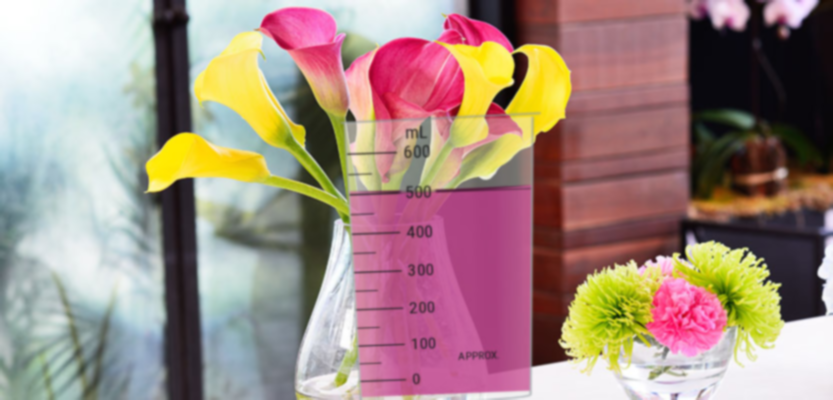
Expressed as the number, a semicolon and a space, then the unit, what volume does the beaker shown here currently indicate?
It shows 500; mL
